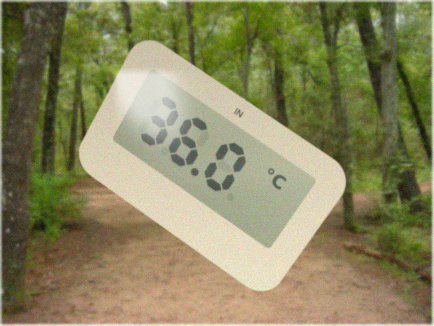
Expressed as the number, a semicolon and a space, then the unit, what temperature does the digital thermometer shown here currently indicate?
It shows 36.0; °C
